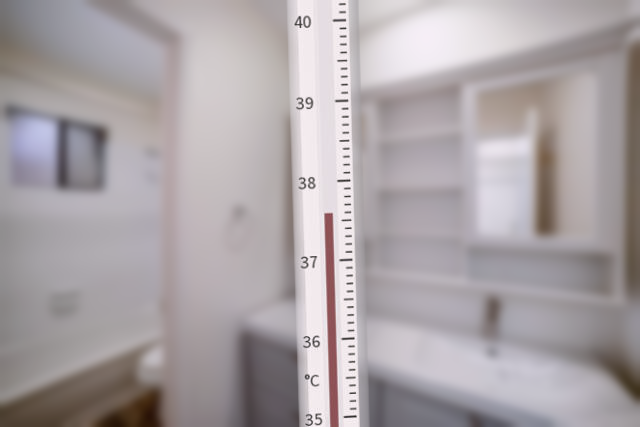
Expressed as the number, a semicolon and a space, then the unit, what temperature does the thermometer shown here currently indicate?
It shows 37.6; °C
